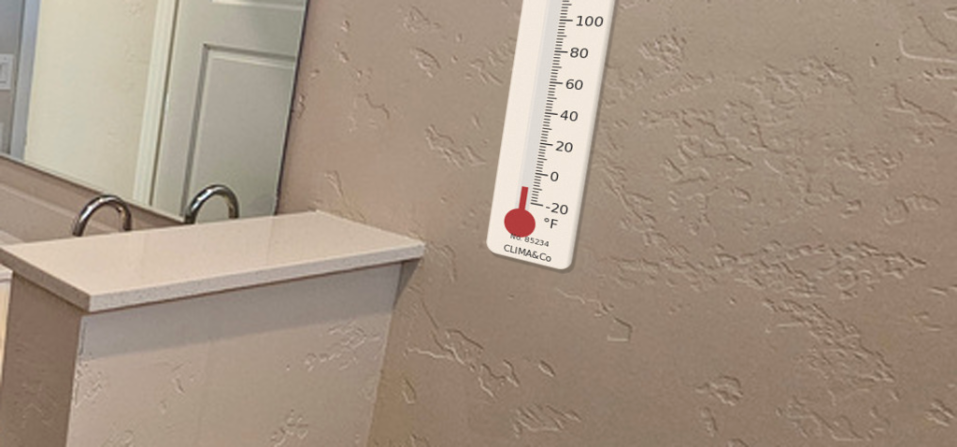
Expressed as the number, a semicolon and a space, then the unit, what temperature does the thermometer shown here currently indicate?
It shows -10; °F
